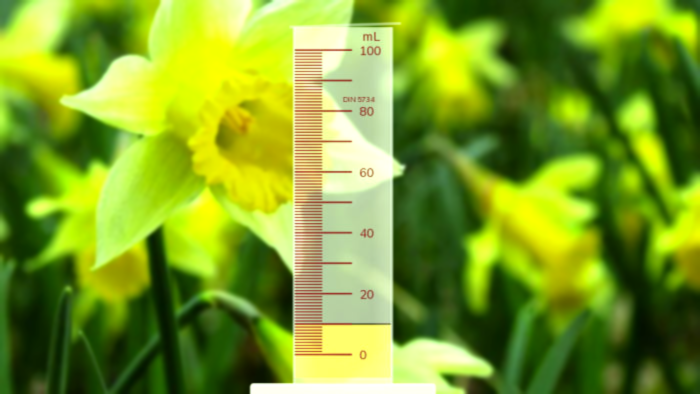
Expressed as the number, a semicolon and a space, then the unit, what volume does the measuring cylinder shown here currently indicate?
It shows 10; mL
